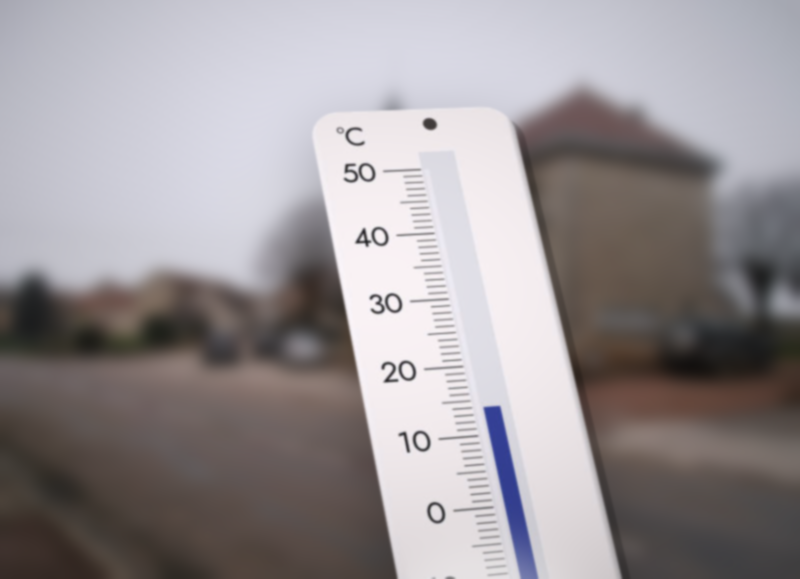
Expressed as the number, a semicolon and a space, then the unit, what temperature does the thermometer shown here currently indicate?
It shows 14; °C
